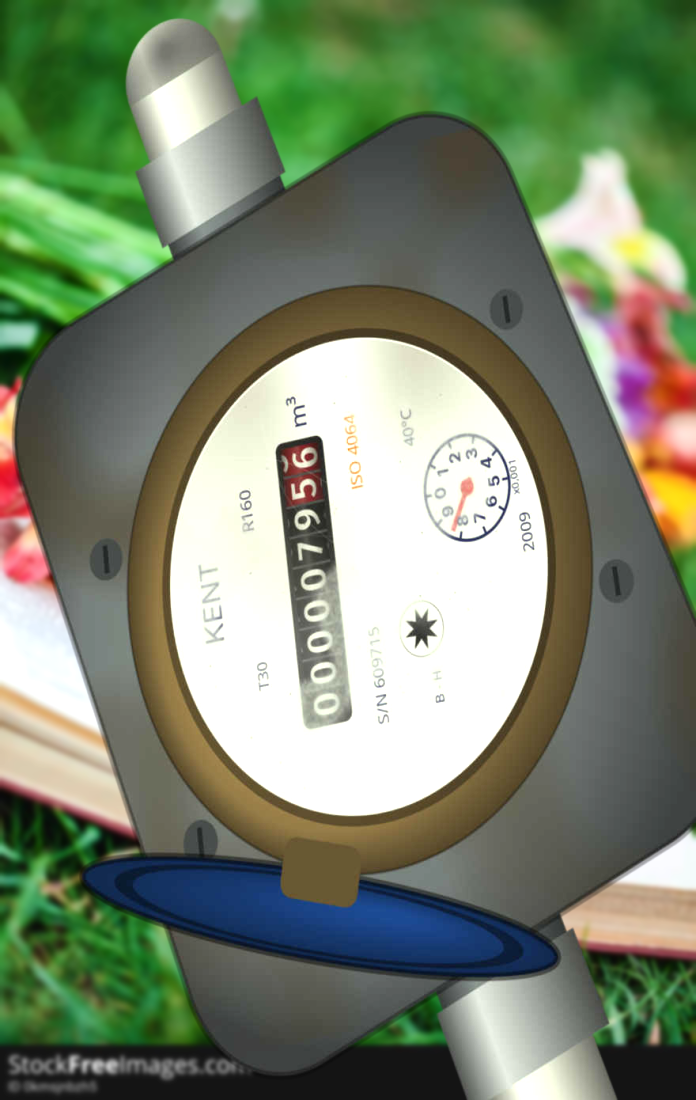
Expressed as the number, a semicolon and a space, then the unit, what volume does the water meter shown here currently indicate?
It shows 79.558; m³
